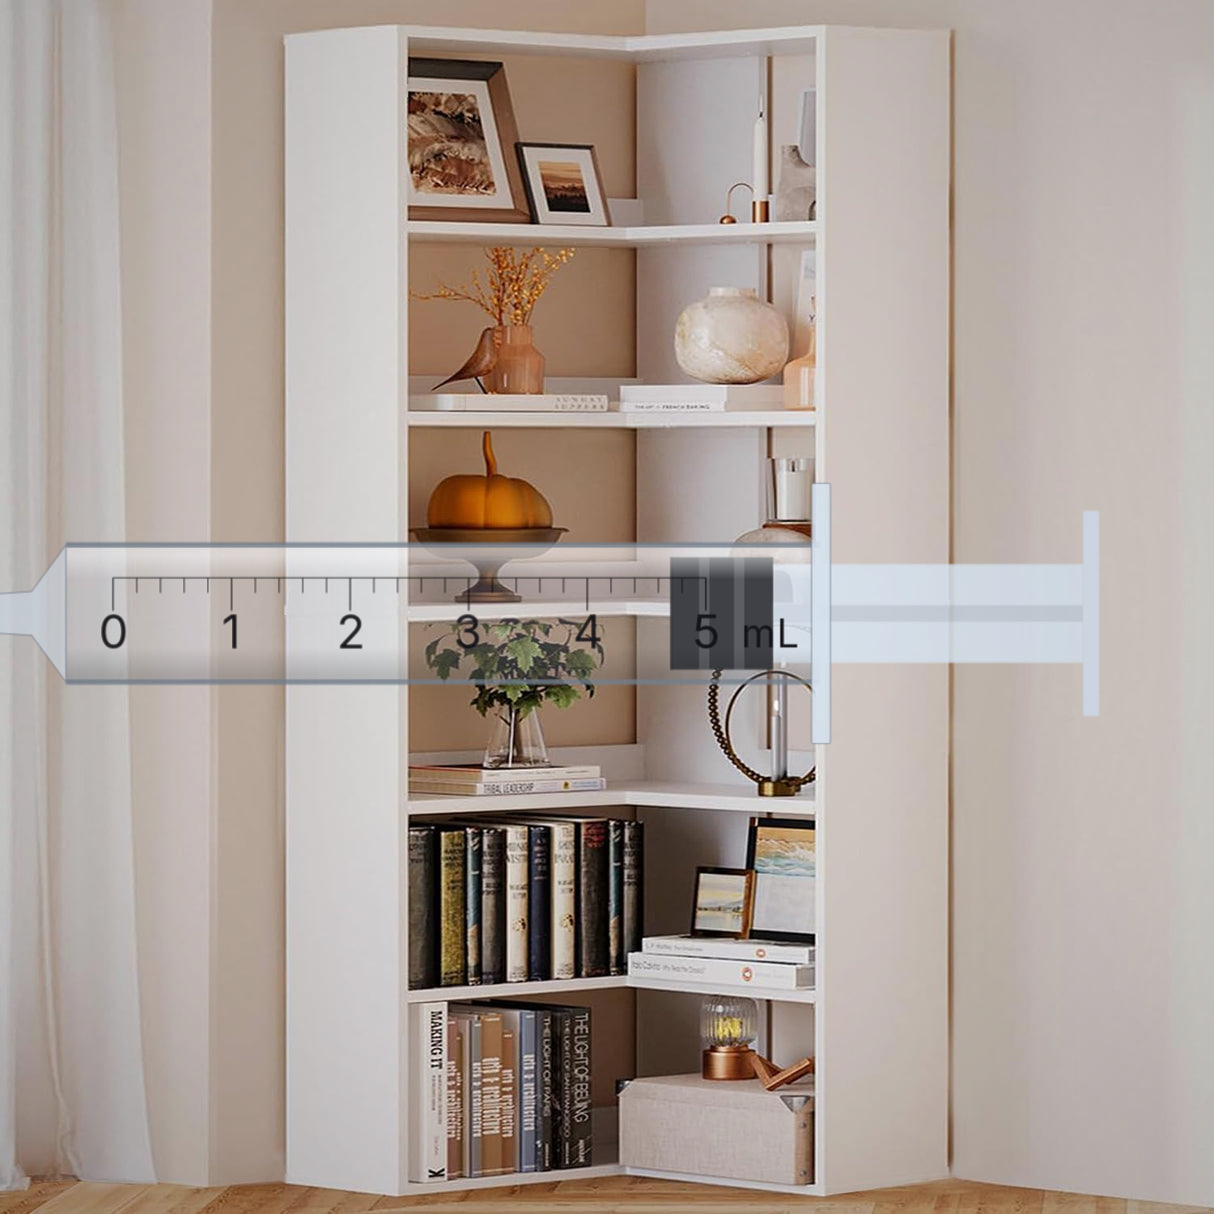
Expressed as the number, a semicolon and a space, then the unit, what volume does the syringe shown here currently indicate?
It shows 4.7; mL
